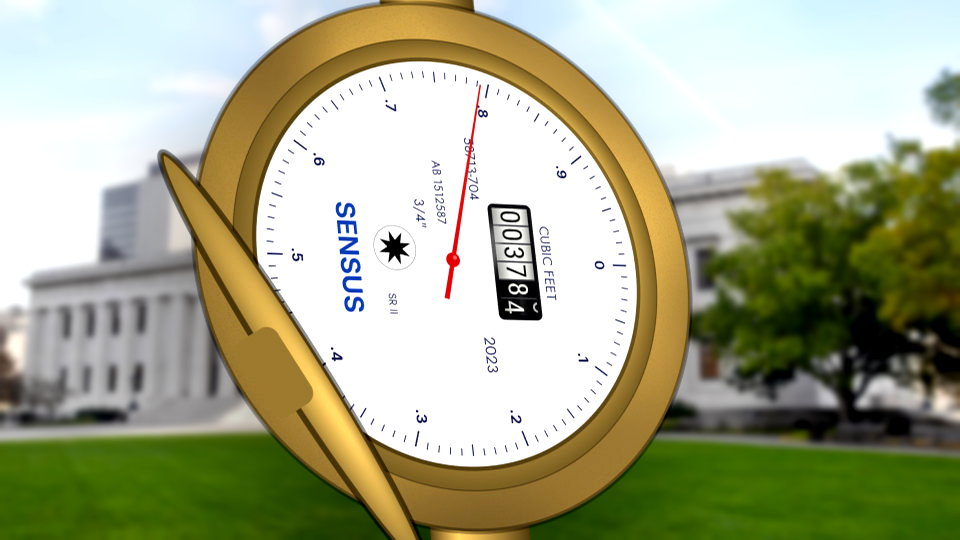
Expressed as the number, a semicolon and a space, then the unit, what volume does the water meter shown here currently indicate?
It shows 3783.79; ft³
